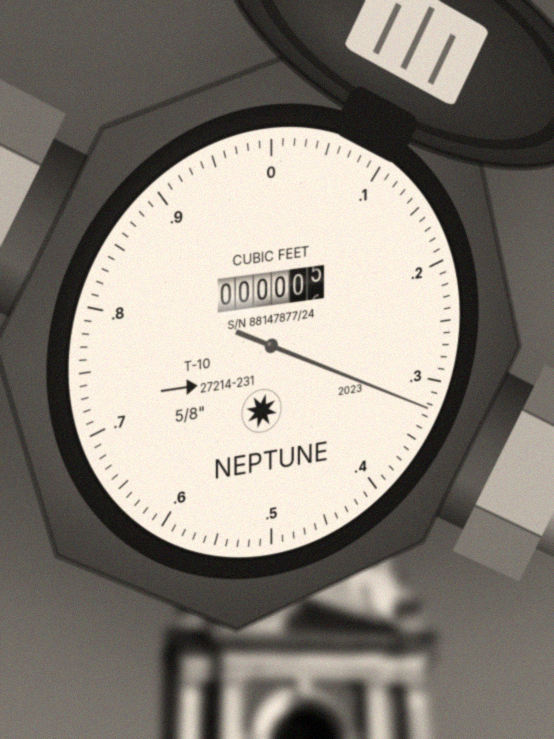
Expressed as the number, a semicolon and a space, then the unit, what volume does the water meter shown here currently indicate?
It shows 5.32; ft³
